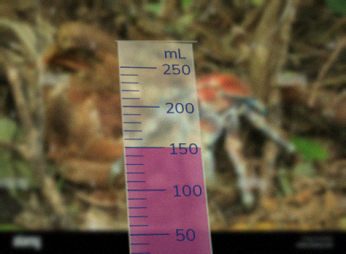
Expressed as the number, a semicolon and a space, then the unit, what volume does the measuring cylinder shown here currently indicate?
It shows 150; mL
